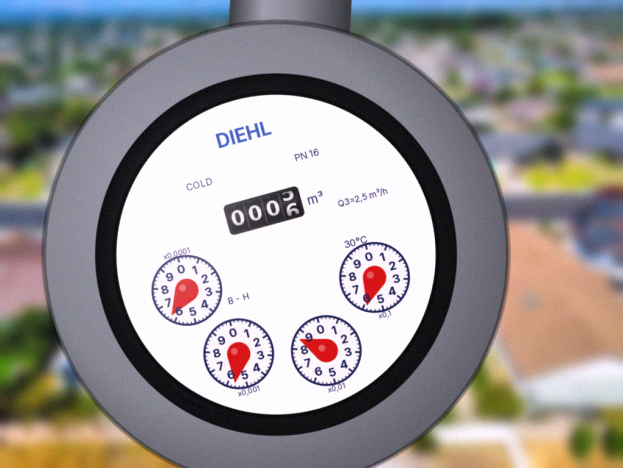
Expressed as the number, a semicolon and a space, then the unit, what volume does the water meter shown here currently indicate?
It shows 5.5856; m³
